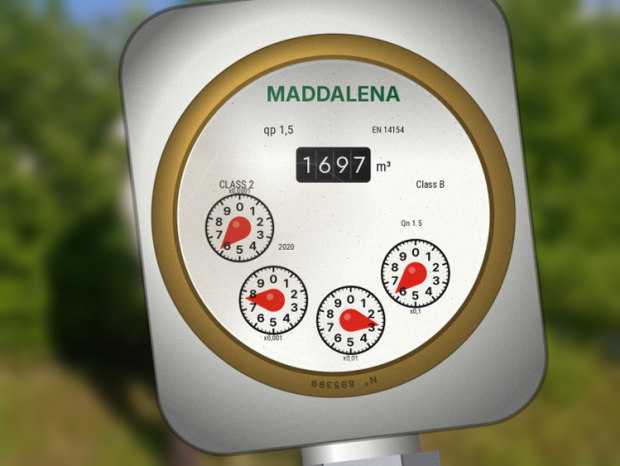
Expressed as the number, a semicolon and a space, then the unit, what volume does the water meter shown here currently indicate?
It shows 1697.6276; m³
